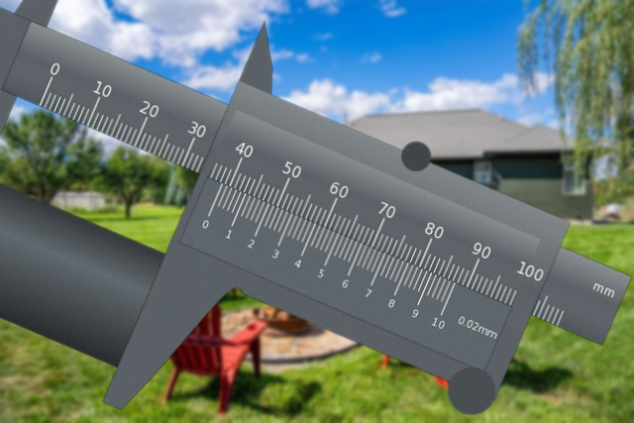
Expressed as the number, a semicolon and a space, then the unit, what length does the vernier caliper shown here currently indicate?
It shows 38.5; mm
